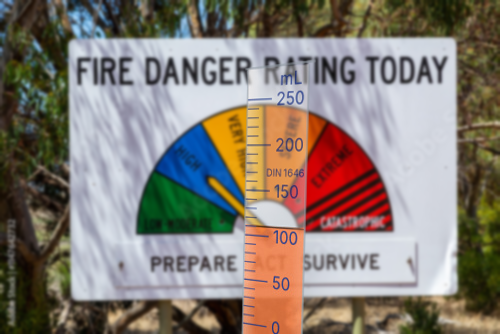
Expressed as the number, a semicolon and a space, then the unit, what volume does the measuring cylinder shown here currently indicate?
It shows 110; mL
